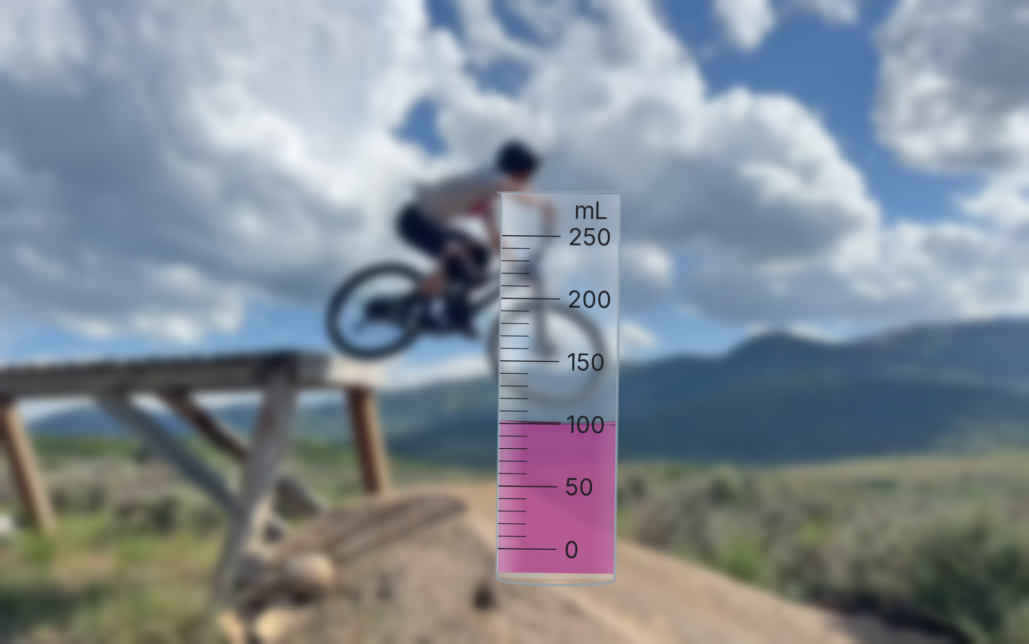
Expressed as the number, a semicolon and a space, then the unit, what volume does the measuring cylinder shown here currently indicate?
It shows 100; mL
